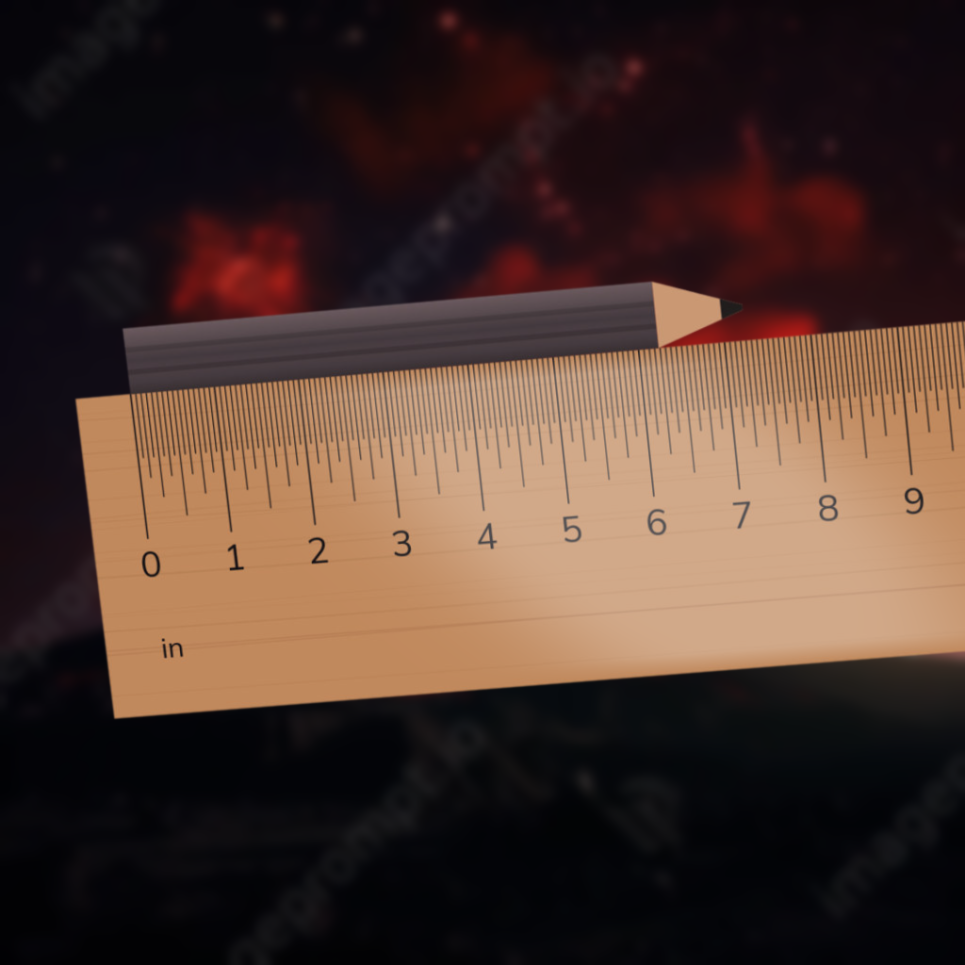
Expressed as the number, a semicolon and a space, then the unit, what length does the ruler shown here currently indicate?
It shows 7.25; in
